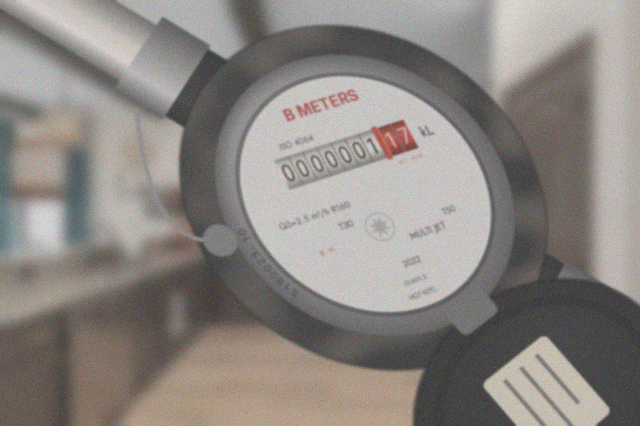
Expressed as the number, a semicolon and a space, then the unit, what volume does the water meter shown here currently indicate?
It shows 1.17; kL
